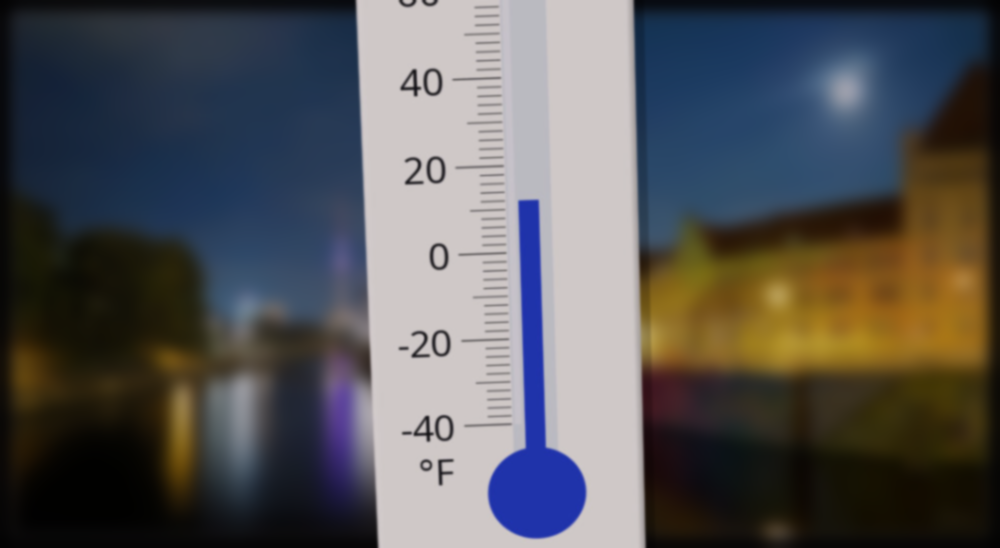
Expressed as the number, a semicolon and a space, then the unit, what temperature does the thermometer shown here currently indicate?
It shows 12; °F
